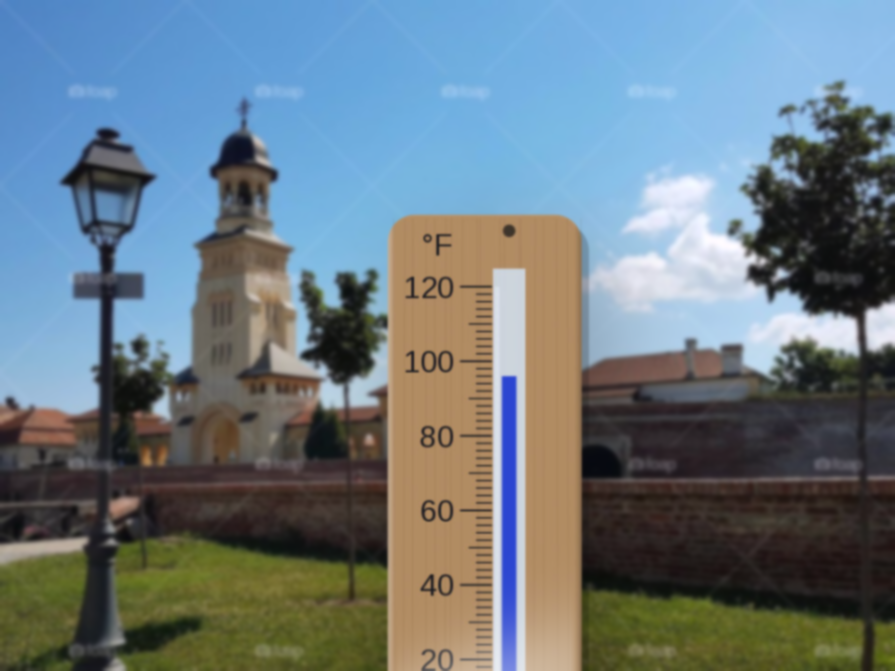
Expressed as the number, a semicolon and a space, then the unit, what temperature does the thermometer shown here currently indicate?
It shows 96; °F
